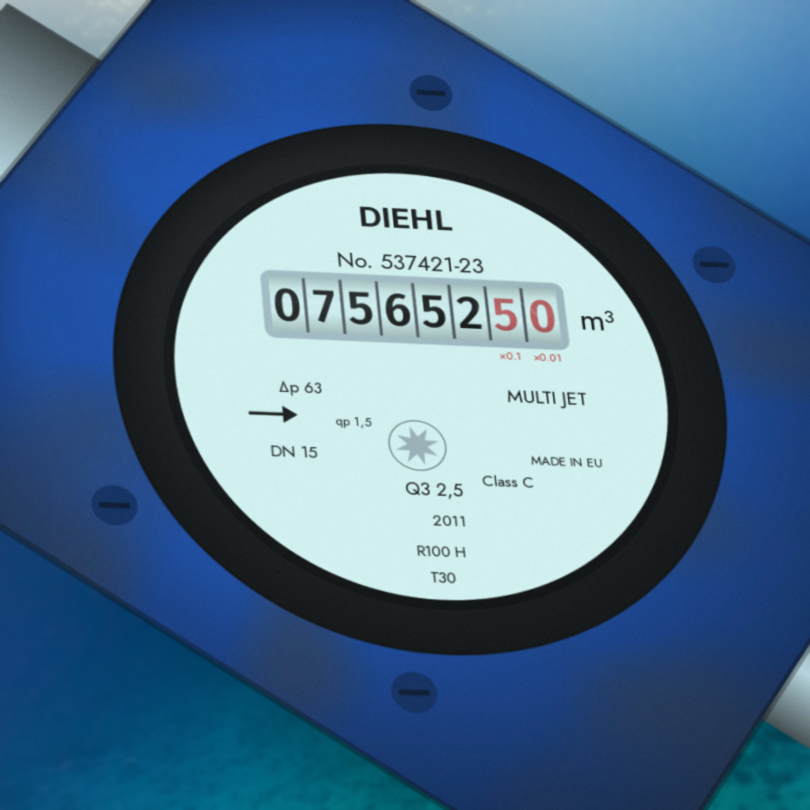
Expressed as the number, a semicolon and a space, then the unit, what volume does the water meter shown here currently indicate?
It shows 75652.50; m³
